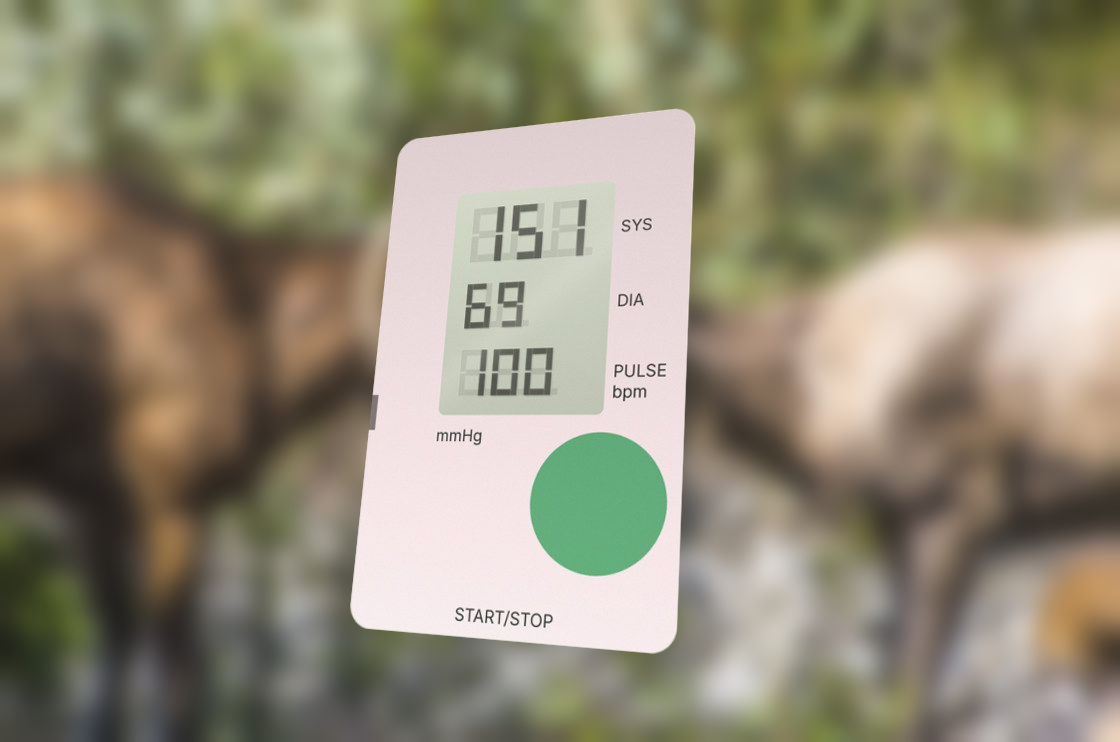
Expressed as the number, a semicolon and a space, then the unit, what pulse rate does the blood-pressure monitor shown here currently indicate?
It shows 100; bpm
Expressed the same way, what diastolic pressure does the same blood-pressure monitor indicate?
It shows 69; mmHg
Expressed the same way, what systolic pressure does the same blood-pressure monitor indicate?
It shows 151; mmHg
